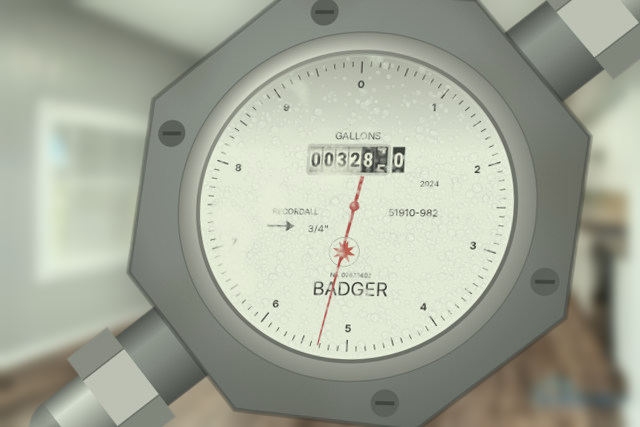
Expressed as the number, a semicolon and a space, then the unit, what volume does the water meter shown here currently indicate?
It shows 32845.3; gal
